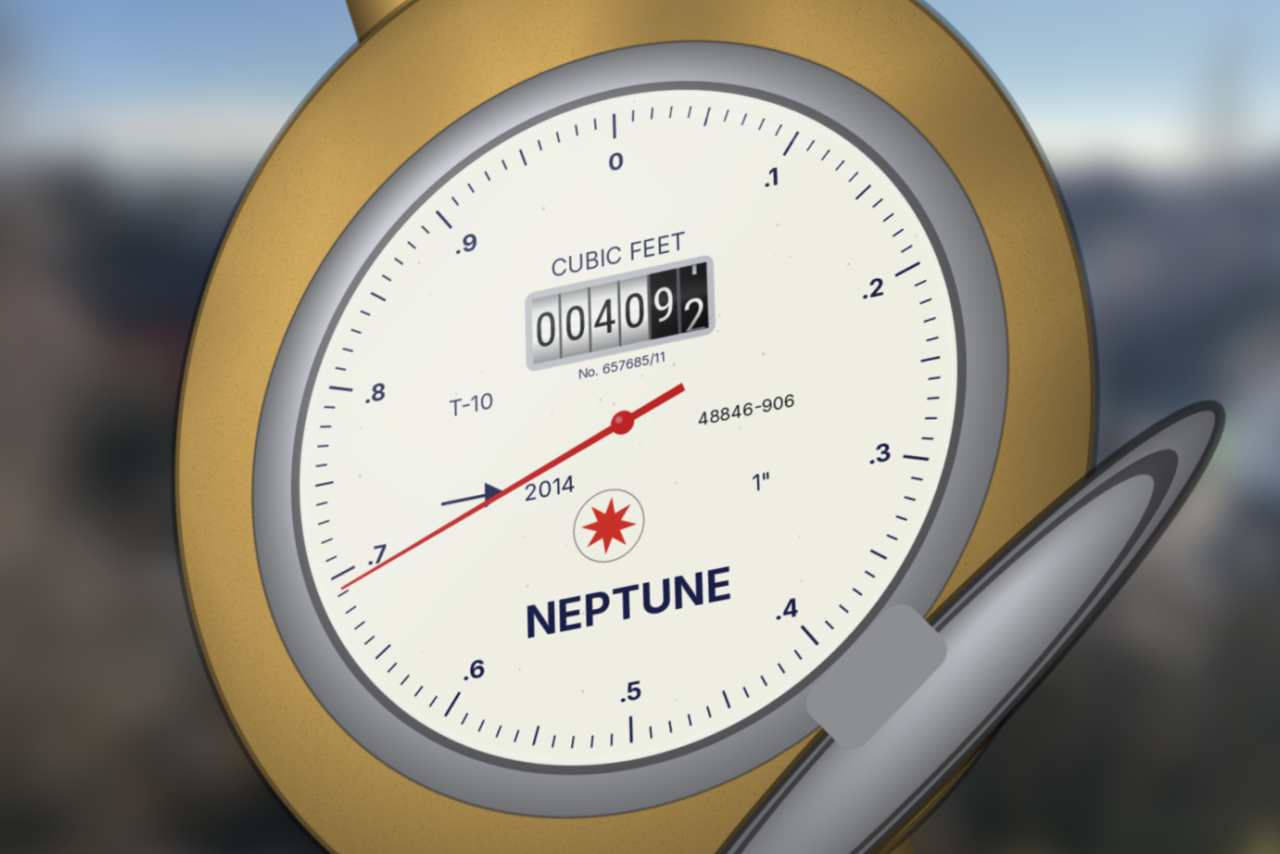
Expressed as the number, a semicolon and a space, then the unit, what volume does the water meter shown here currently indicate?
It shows 4091.69; ft³
